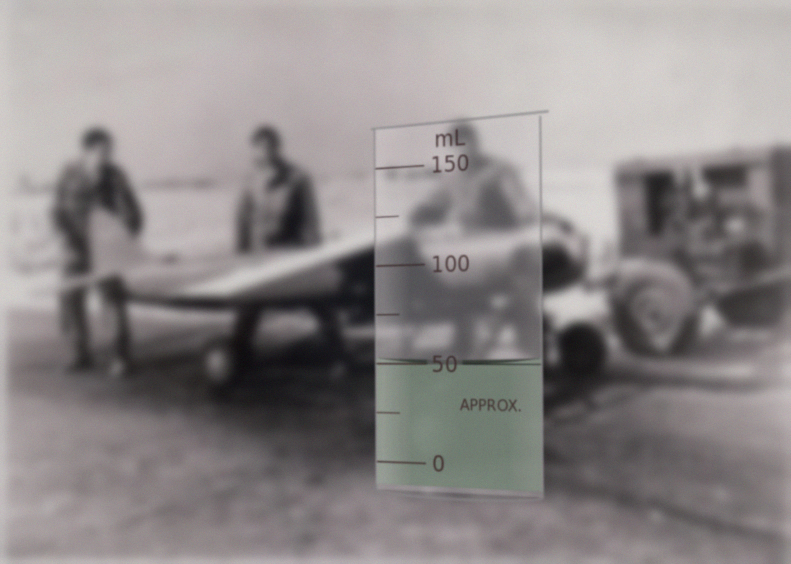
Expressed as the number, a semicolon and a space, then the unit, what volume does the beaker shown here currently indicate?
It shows 50; mL
